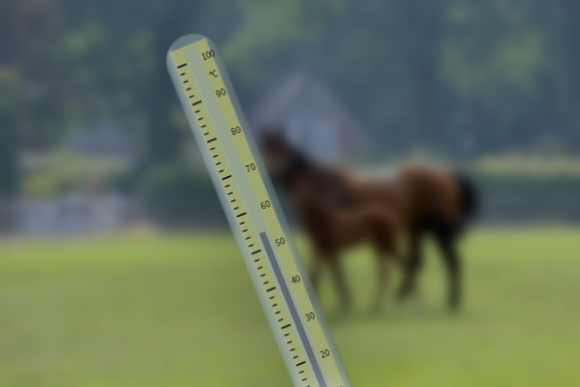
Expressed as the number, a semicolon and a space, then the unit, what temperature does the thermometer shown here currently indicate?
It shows 54; °C
